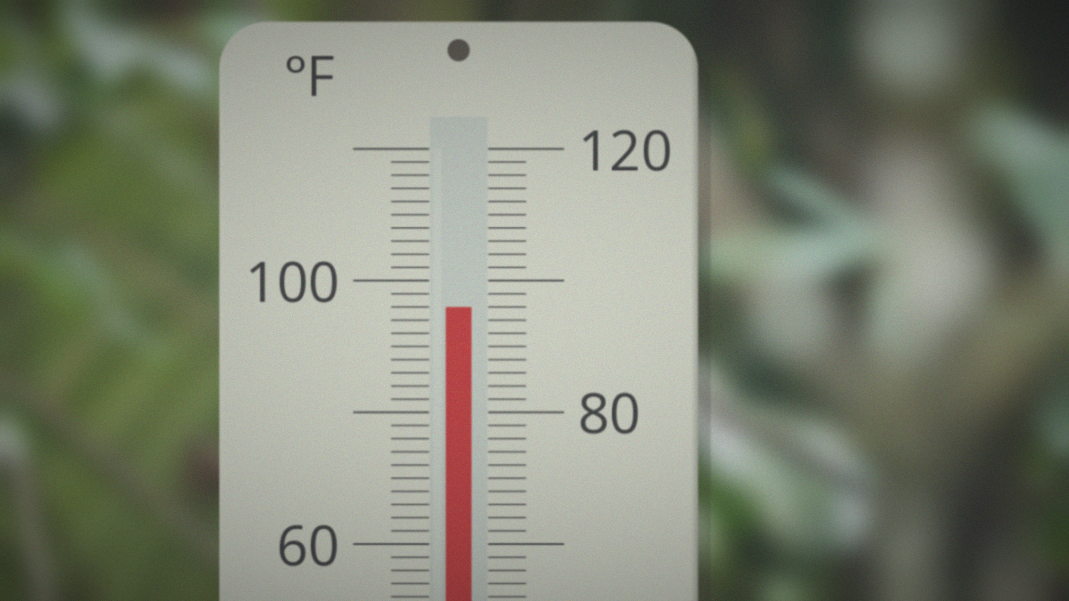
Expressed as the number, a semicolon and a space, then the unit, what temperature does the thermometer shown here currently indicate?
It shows 96; °F
